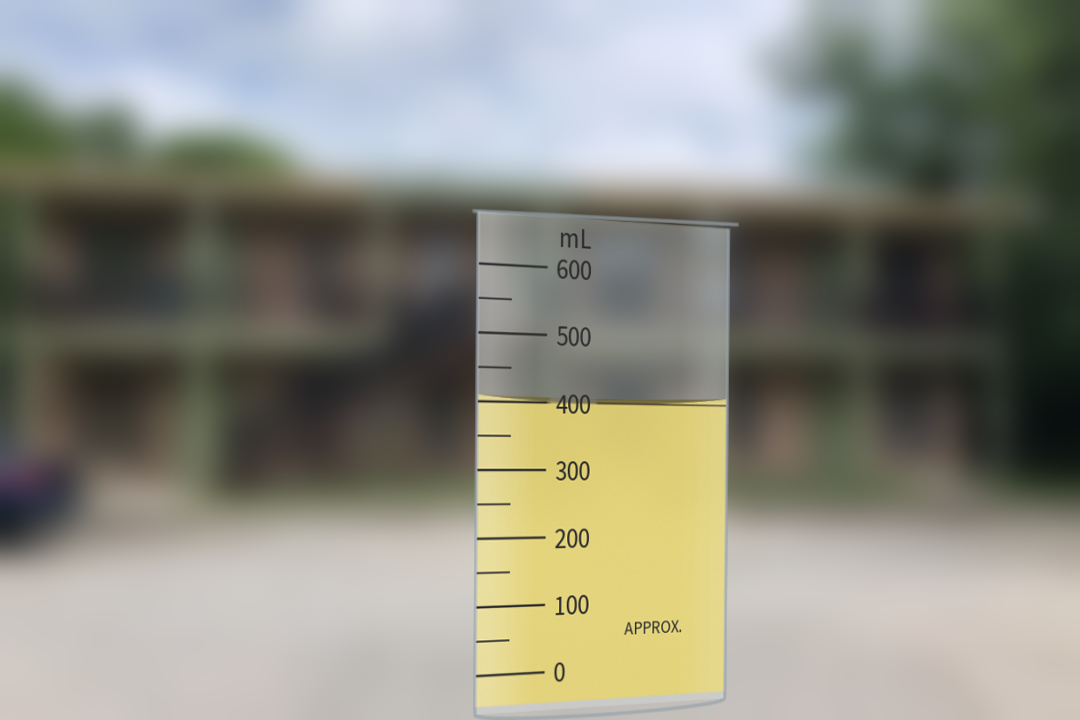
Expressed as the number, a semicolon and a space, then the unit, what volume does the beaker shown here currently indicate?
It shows 400; mL
